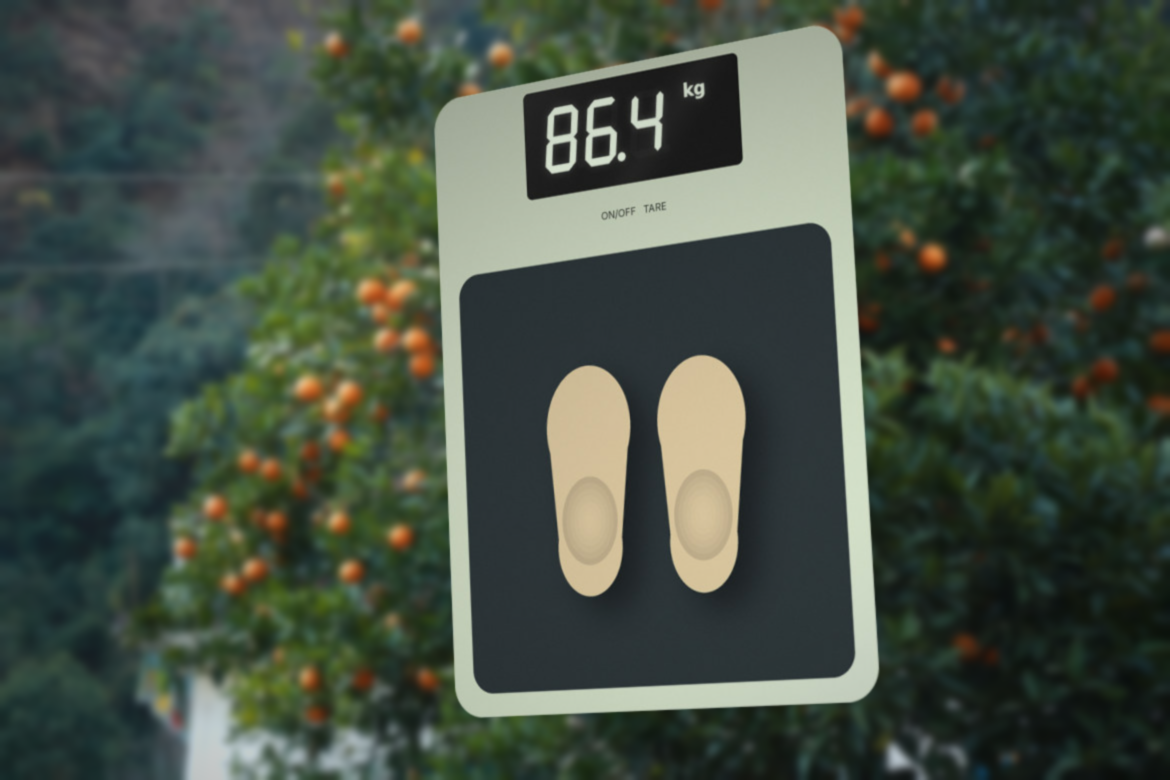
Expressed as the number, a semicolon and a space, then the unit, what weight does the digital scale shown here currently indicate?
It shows 86.4; kg
